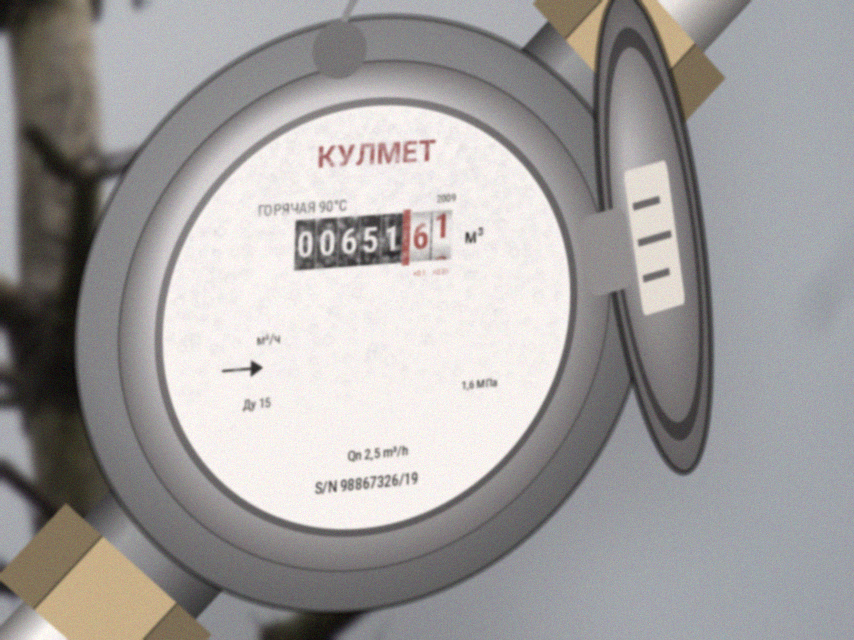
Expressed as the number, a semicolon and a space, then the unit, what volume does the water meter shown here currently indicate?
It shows 651.61; m³
